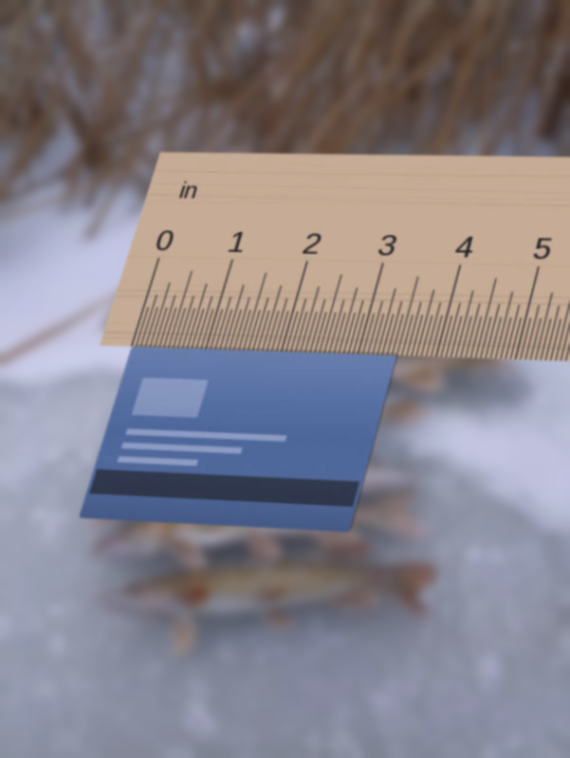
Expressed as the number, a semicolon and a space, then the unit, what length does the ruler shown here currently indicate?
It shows 3.5; in
